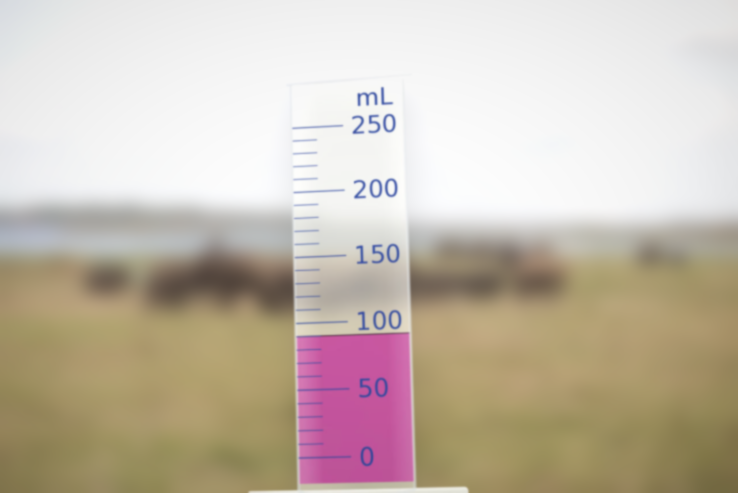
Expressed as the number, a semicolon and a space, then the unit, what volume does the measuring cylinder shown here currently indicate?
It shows 90; mL
